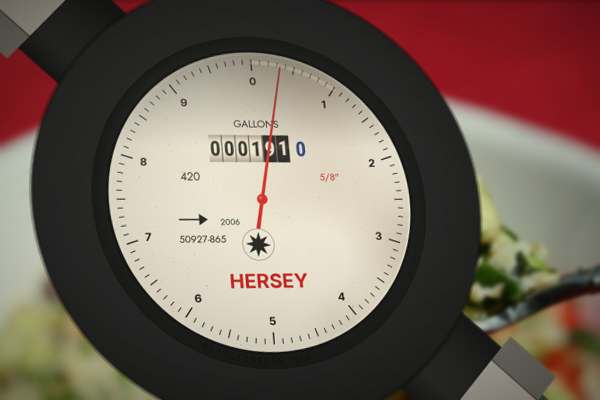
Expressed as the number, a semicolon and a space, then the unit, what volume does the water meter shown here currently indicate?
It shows 1910.3; gal
